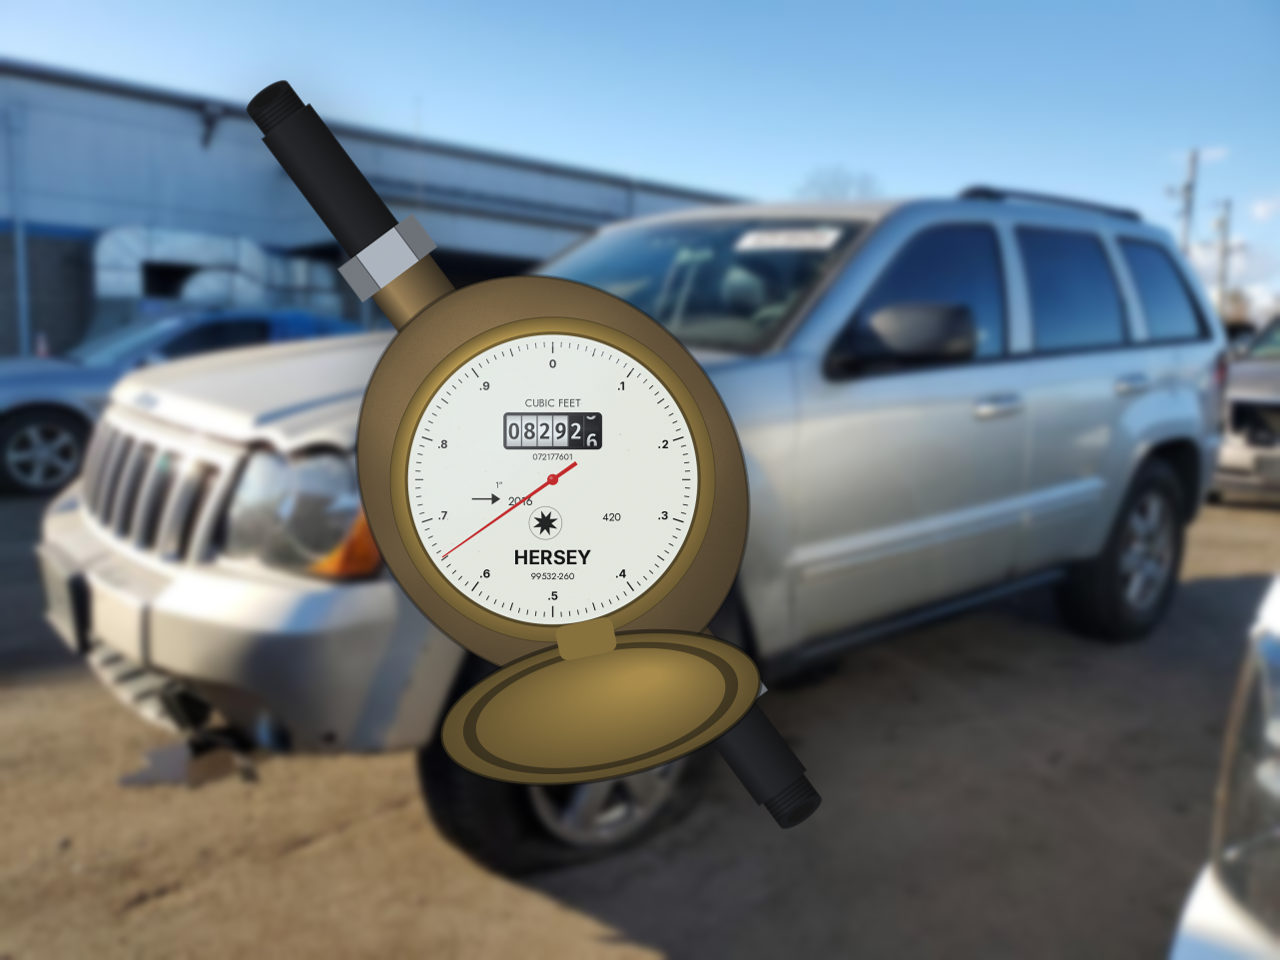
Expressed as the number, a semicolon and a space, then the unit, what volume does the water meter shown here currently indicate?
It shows 82925.65; ft³
